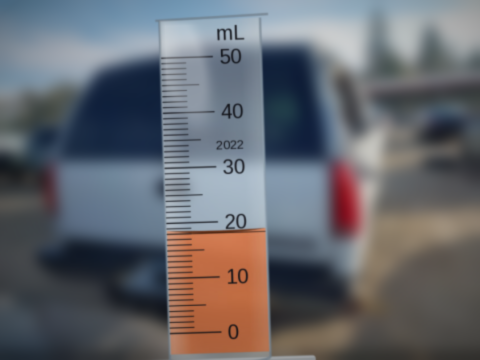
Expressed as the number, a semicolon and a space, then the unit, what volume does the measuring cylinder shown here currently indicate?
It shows 18; mL
